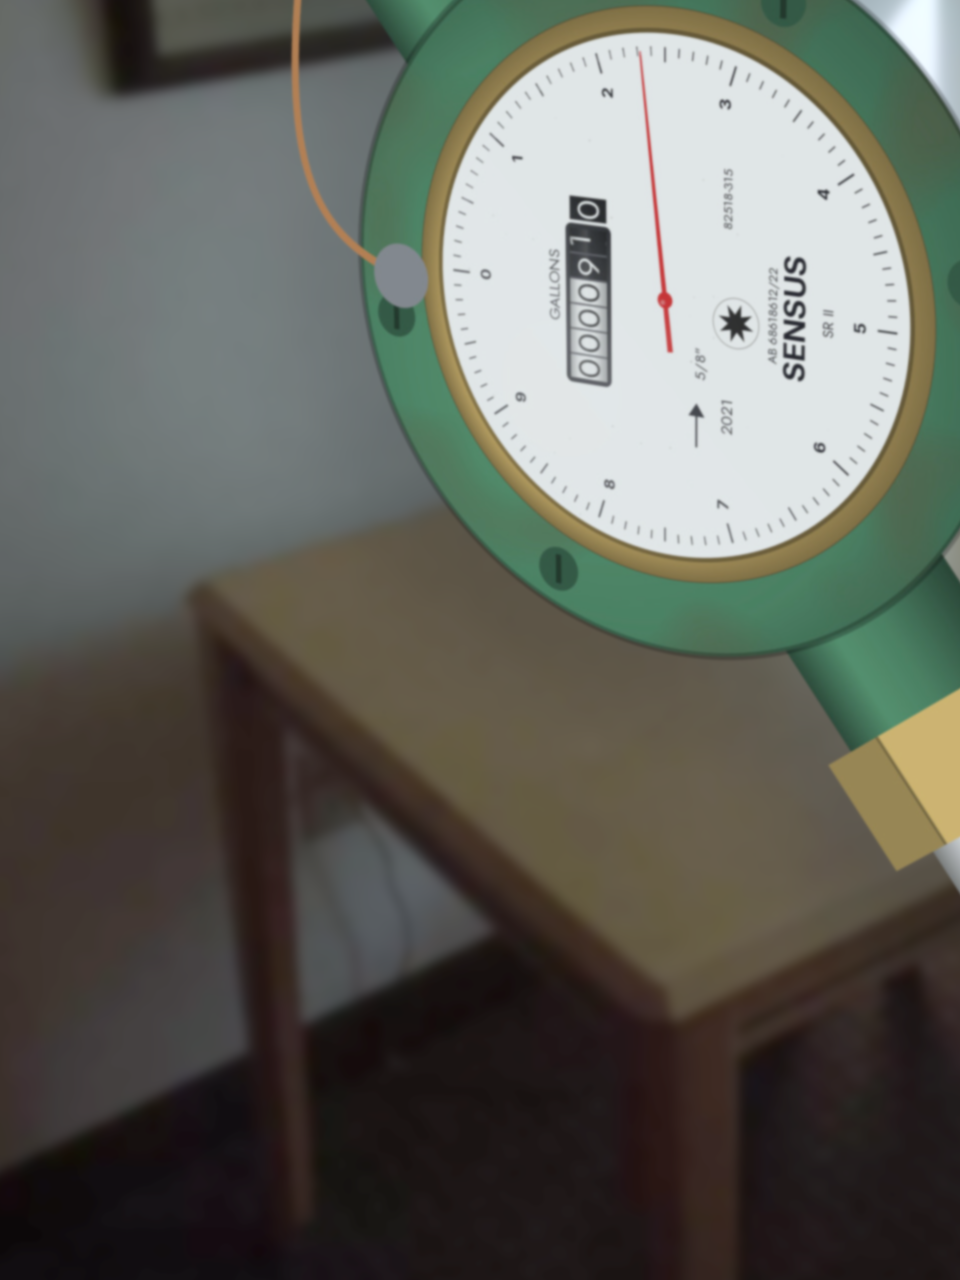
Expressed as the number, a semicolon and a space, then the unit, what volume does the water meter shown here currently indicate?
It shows 912.3; gal
